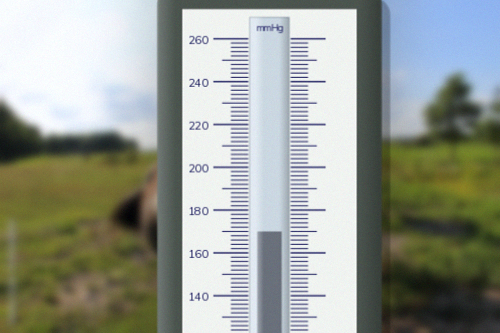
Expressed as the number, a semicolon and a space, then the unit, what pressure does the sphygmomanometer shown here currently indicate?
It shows 170; mmHg
